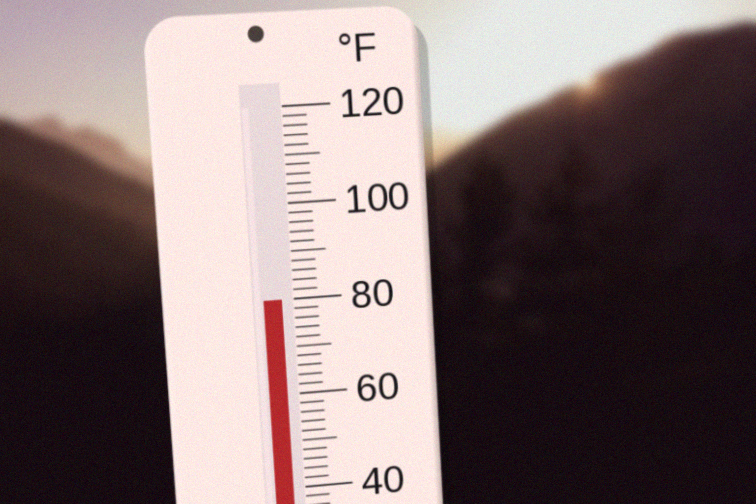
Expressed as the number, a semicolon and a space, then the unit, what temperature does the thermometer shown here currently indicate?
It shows 80; °F
